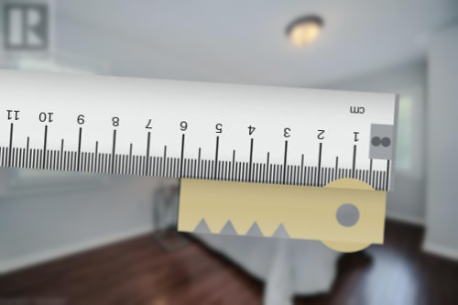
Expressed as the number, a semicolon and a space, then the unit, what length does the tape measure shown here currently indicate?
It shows 6; cm
